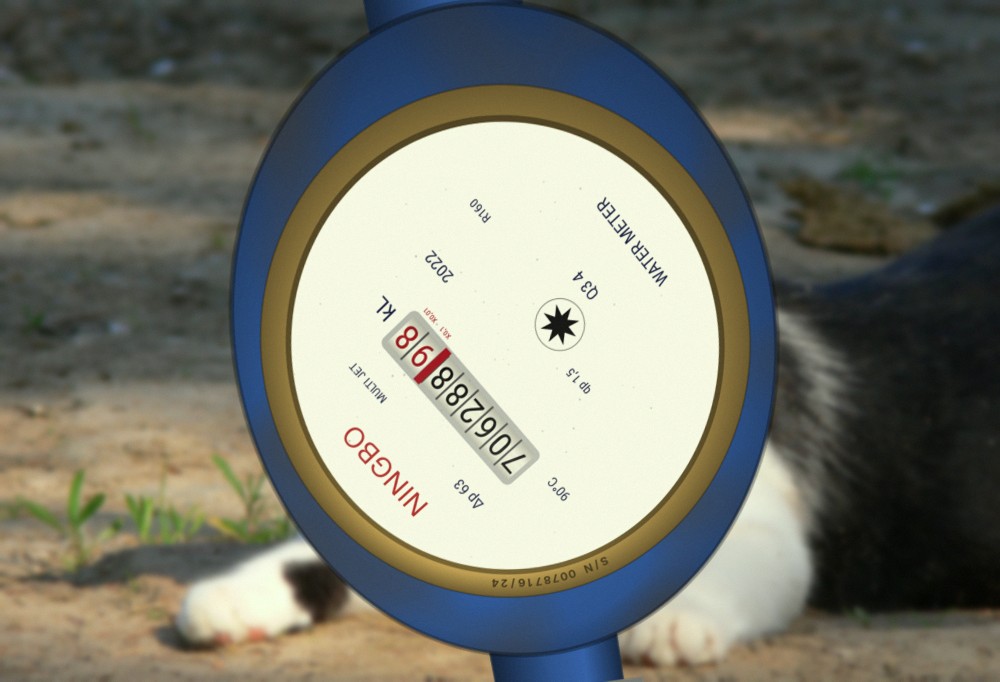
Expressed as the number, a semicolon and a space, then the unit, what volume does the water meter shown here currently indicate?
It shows 706288.98; kL
